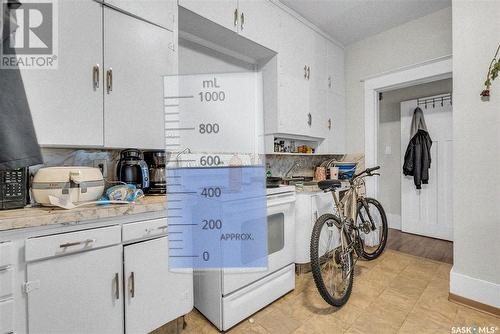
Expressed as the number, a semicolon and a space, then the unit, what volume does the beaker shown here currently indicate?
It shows 550; mL
